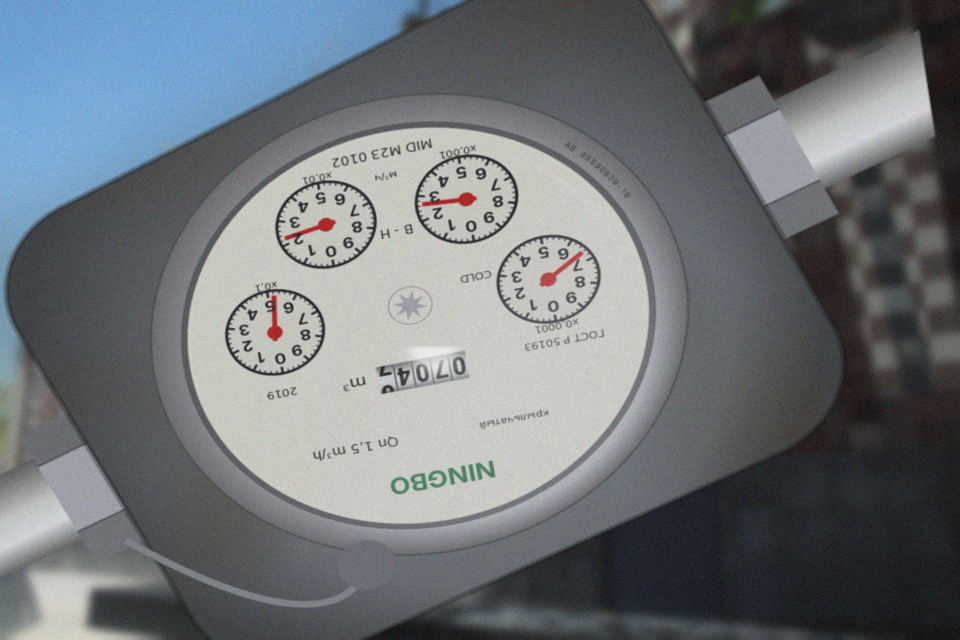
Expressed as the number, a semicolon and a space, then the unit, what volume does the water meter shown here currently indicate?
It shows 7046.5226; m³
